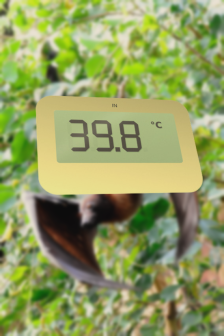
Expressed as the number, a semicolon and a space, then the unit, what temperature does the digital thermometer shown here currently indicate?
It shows 39.8; °C
